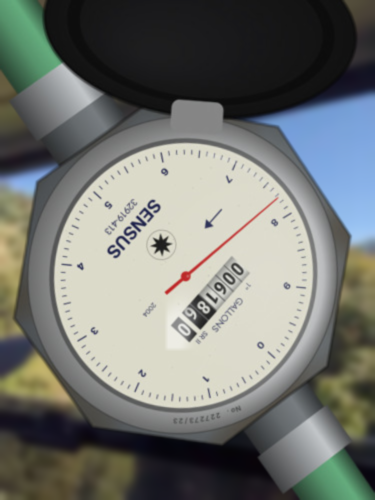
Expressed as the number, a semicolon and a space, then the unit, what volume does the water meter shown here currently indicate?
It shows 61857.7; gal
